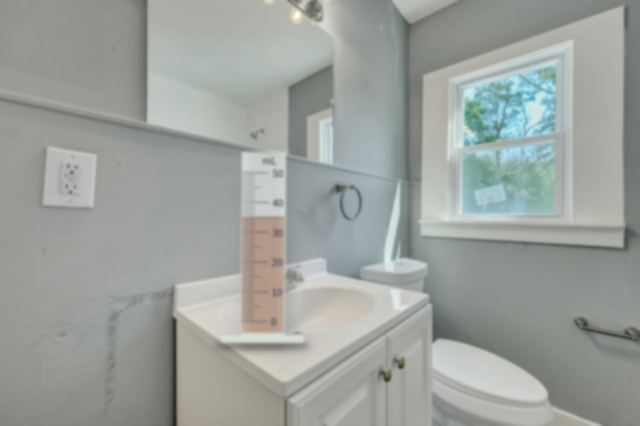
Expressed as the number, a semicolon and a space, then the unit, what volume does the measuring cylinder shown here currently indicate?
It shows 35; mL
